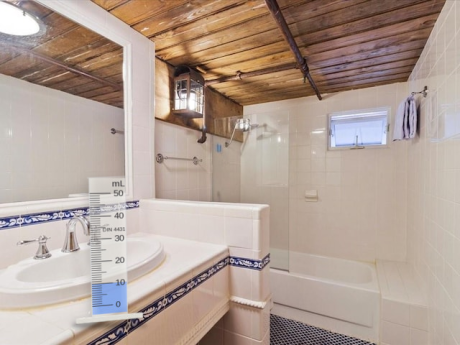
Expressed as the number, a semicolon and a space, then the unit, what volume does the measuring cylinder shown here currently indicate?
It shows 10; mL
